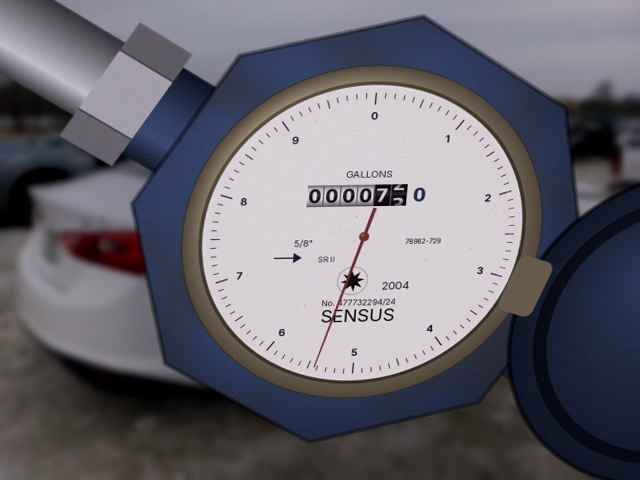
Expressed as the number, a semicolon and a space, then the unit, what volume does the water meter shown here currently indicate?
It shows 725.4; gal
